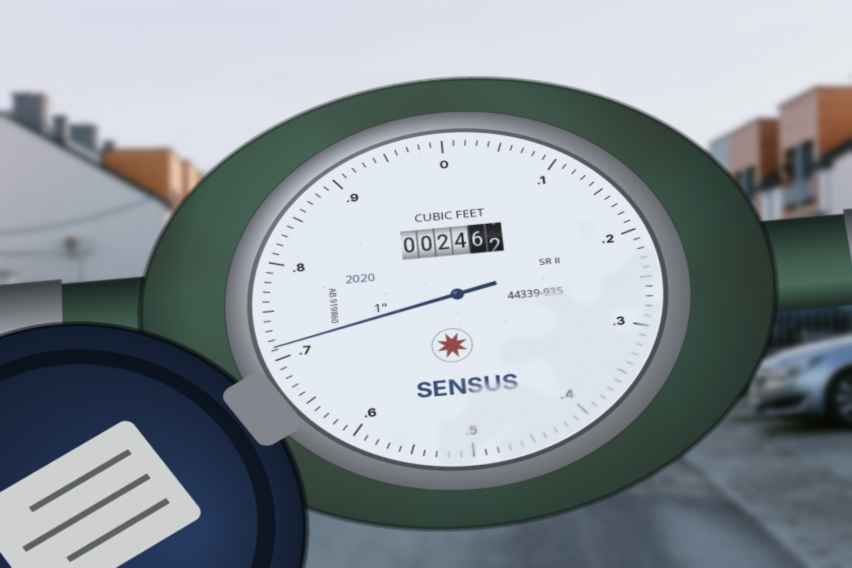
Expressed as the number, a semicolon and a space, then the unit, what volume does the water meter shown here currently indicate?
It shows 2461.71; ft³
